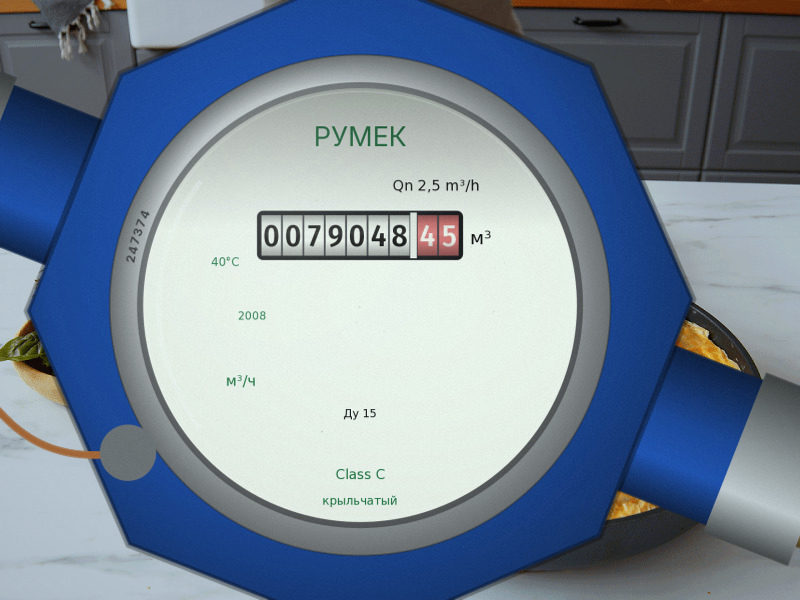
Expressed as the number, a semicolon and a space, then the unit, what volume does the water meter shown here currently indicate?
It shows 79048.45; m³
